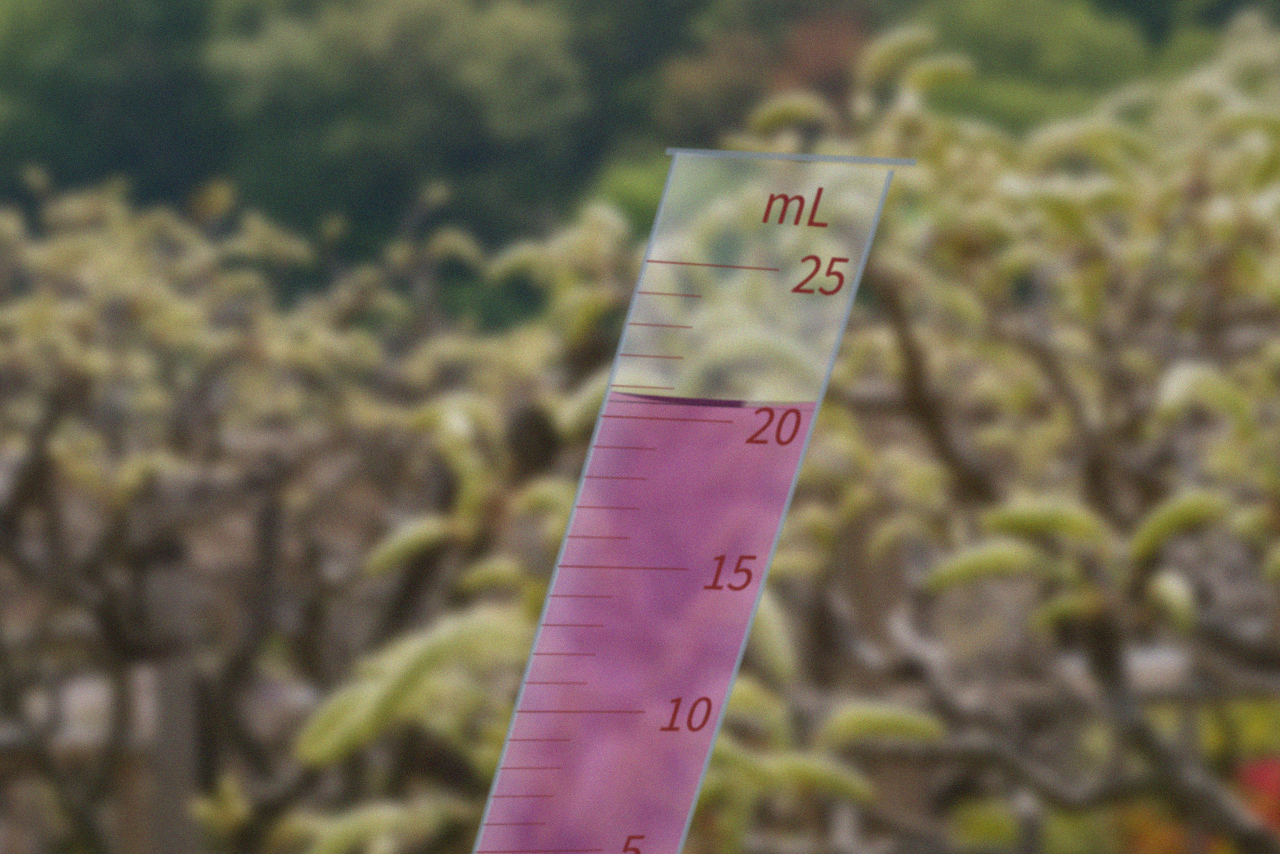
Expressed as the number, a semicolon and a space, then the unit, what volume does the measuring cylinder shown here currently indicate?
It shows 20.5; mL
